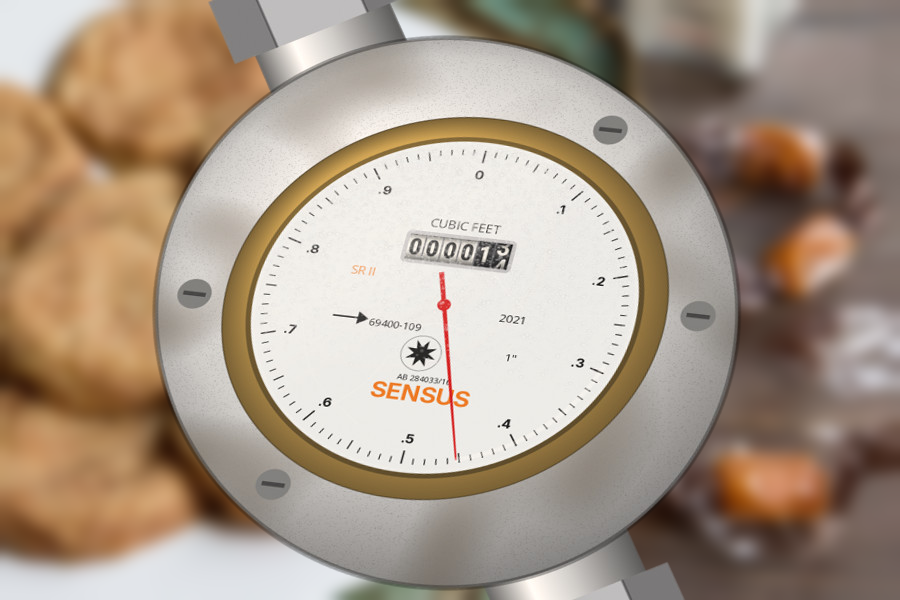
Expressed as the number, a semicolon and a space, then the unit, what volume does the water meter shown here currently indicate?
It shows 13.45; ft³
